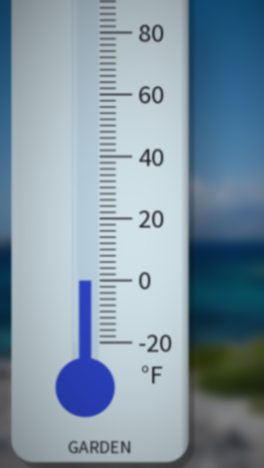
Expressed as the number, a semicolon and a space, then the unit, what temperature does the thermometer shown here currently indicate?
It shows 0; °F
